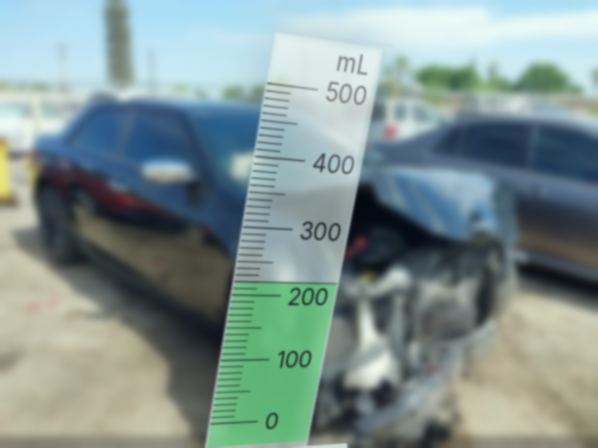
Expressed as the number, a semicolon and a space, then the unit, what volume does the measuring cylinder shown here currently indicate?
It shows 220; mL
